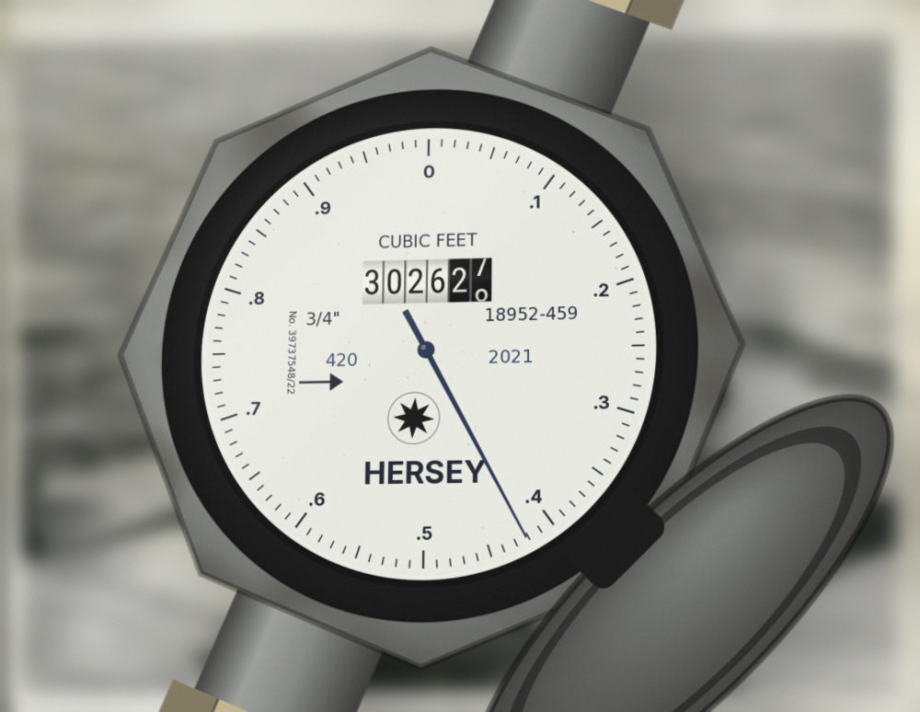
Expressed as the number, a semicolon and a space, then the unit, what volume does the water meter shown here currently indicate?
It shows 302627.42; ft³
